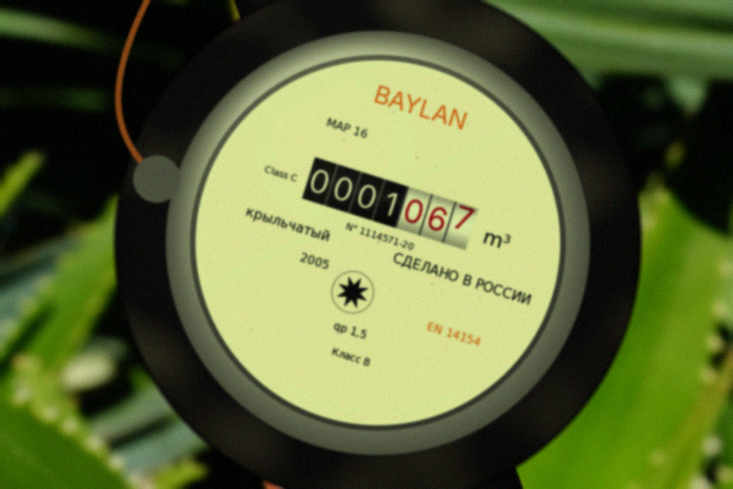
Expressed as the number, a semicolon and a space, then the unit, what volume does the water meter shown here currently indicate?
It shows 1.067; m³
